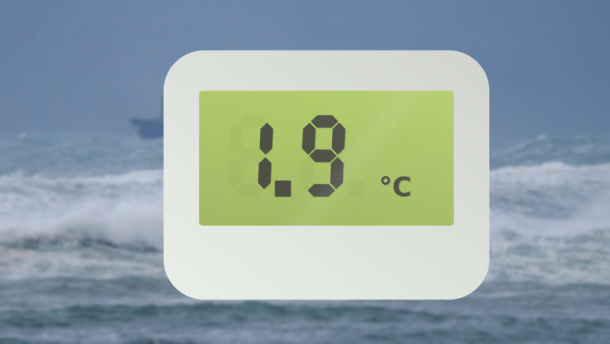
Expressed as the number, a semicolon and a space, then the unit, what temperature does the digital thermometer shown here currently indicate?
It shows 1.9; °C
